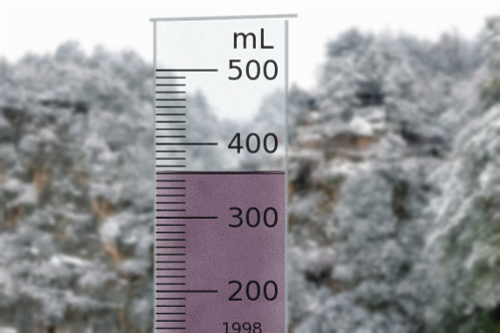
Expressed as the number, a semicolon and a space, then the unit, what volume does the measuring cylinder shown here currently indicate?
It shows 360; mL
